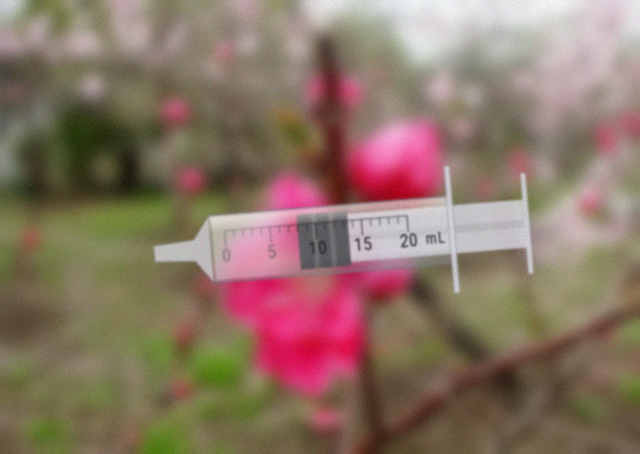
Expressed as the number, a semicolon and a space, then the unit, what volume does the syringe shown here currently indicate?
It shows 8; mL
